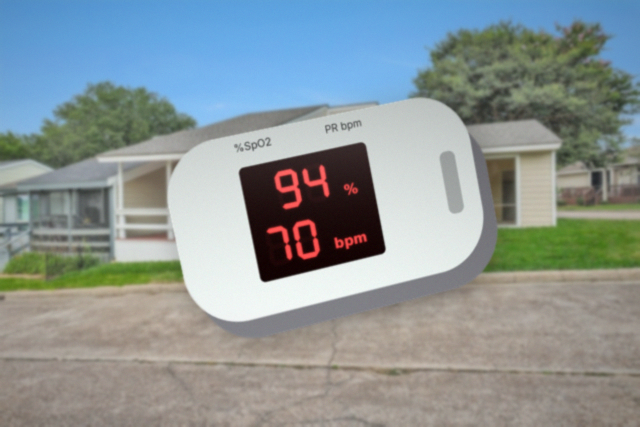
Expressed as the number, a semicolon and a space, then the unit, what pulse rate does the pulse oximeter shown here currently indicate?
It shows 70; bpm
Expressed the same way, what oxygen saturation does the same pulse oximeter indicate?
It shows 94; %
